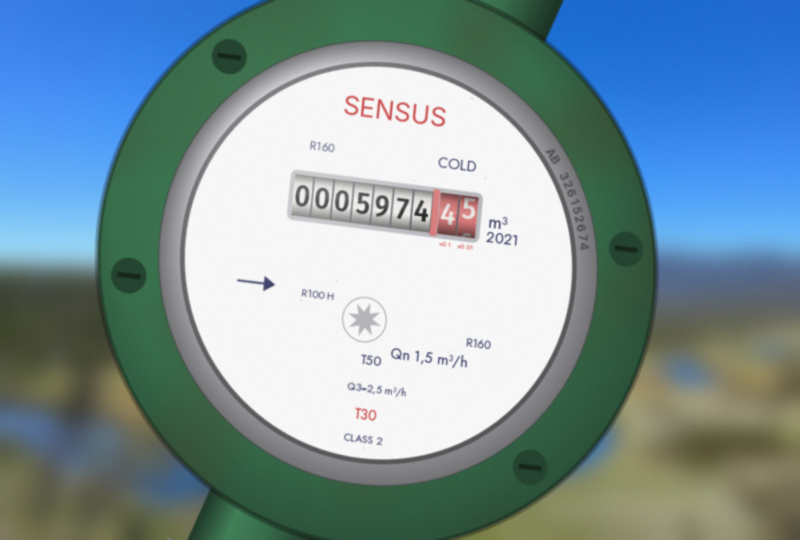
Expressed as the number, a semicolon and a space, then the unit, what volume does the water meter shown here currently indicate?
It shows 5974.45; m³
